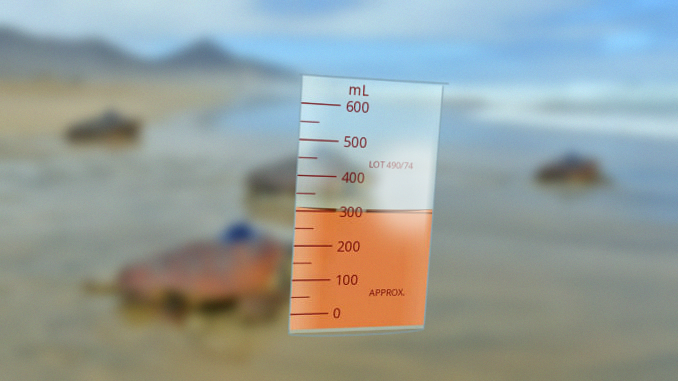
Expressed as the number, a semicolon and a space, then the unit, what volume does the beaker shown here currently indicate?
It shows 300; mL
